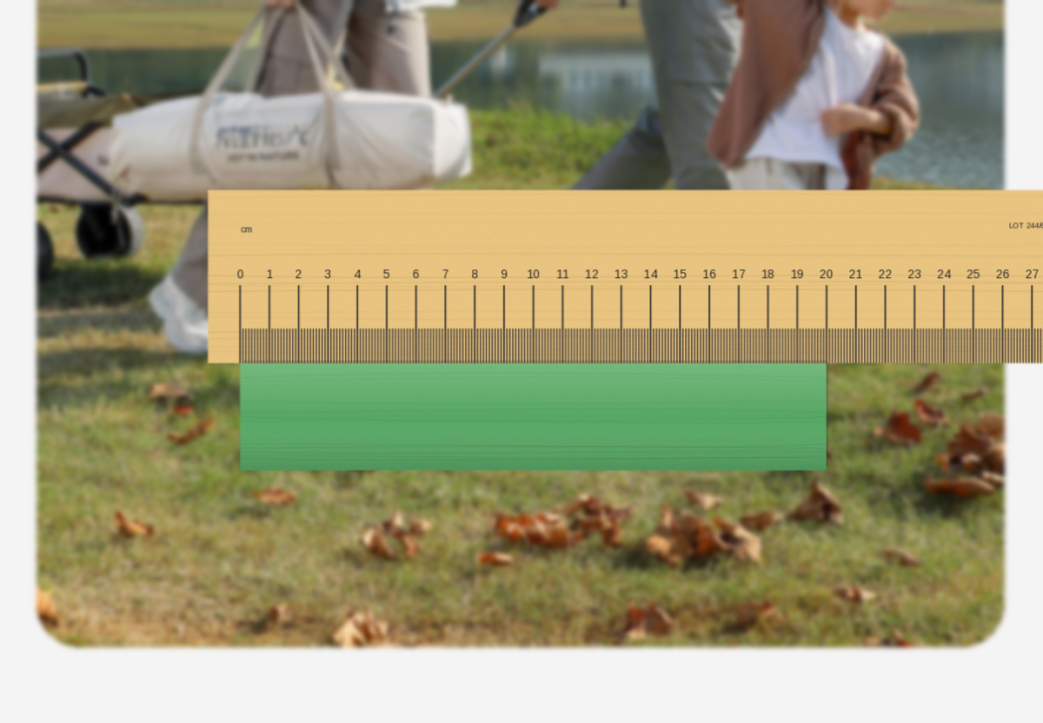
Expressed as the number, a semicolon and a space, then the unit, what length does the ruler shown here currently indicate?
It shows 20; cm
